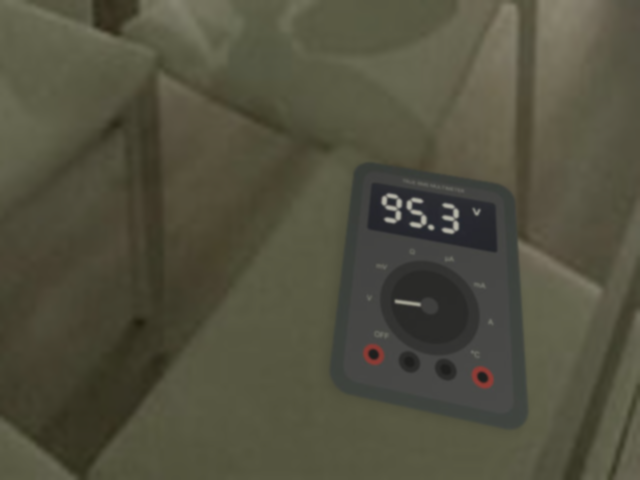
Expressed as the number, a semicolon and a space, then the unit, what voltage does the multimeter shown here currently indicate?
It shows 95.3; V
